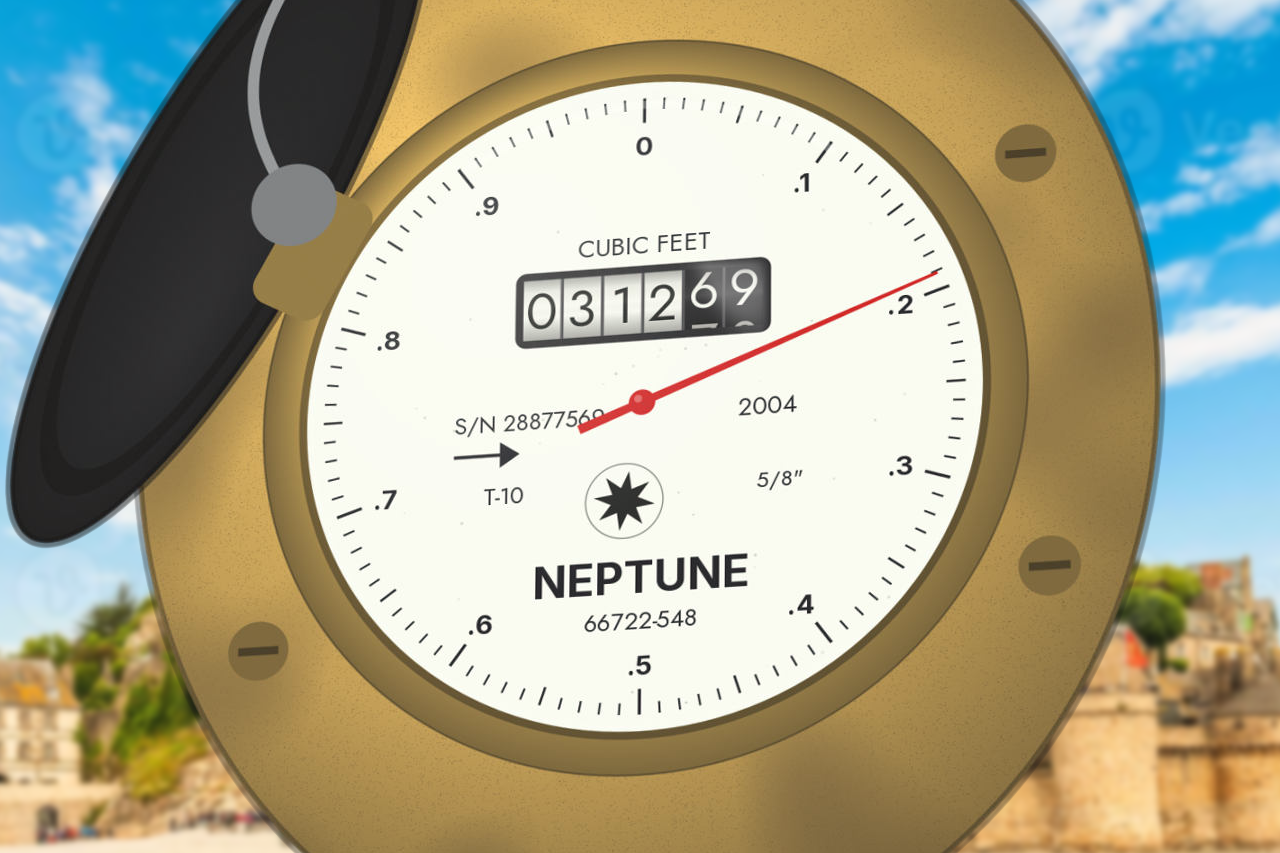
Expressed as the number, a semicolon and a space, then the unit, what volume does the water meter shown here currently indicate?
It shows 31269.19; ft³
